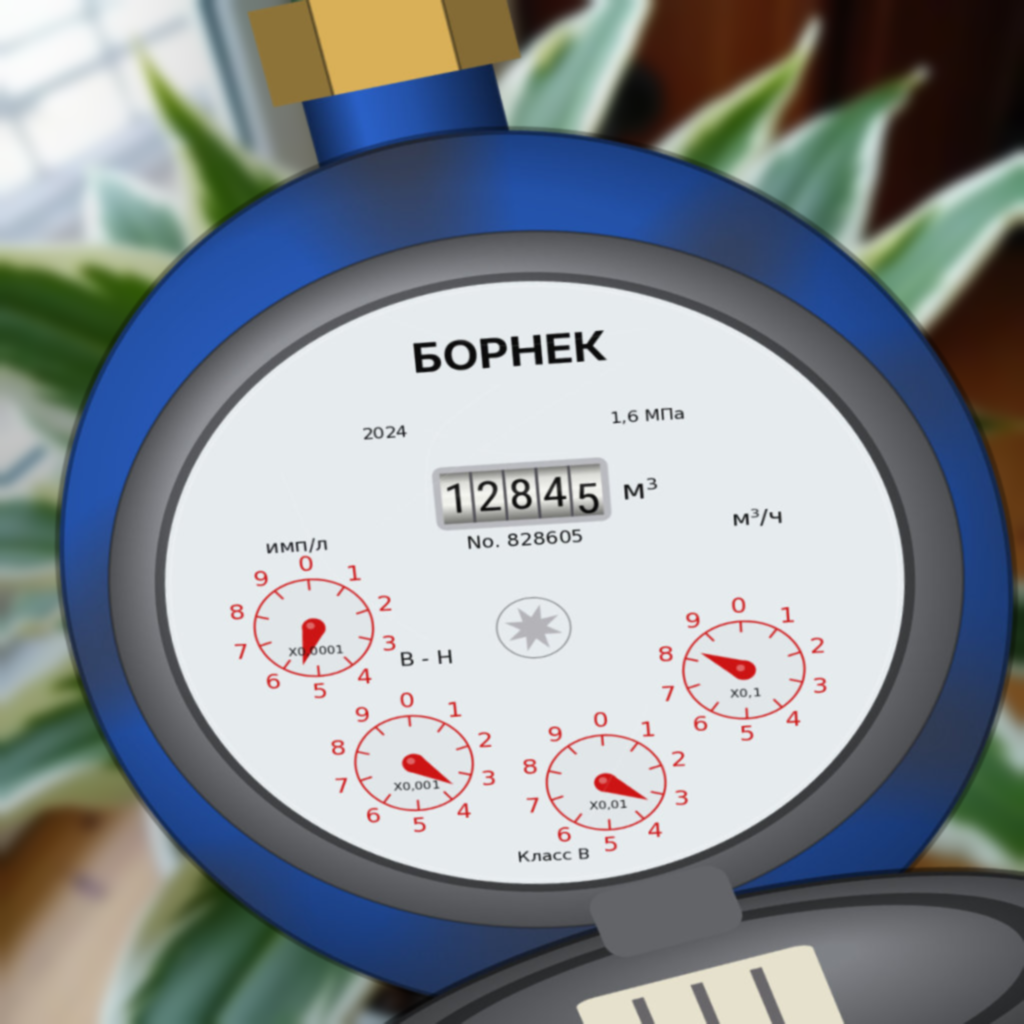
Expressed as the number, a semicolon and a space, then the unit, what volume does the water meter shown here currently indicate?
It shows 12844.8335; m³
